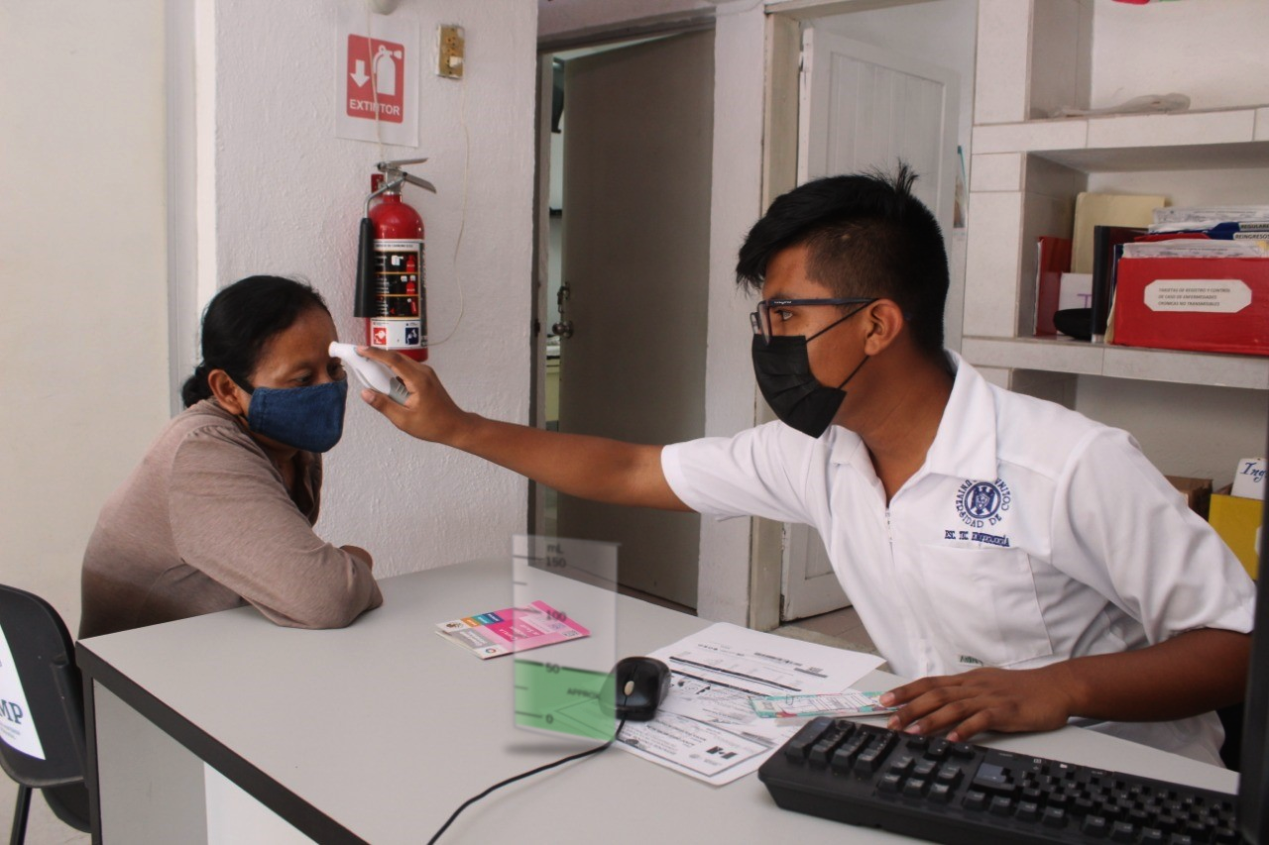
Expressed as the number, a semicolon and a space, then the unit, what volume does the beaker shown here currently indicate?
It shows 50; mL
